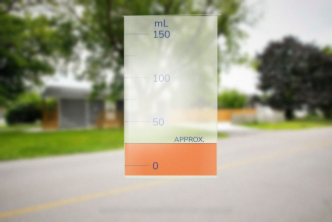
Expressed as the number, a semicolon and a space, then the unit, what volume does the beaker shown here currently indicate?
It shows 25; mL
